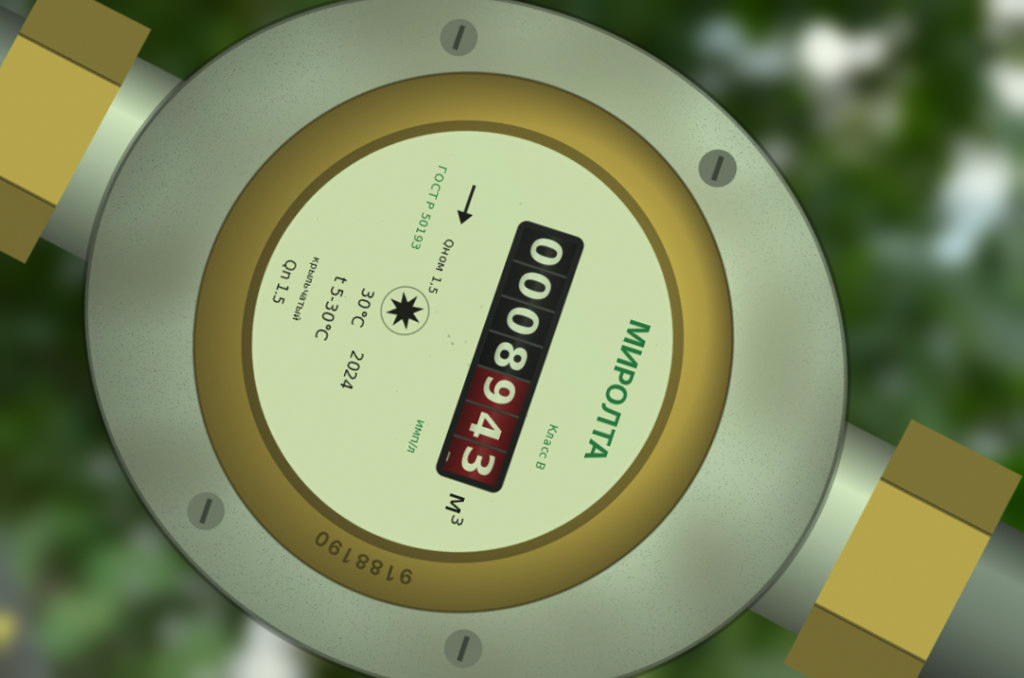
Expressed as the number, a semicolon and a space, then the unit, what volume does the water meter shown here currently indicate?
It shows 8.943; m³
